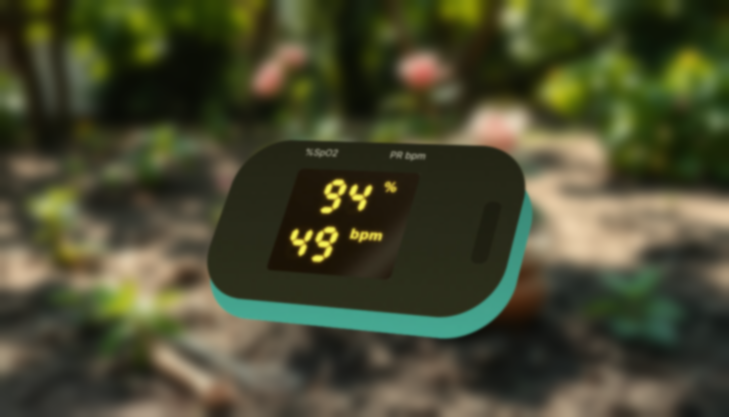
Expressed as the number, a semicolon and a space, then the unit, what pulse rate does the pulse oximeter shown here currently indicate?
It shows 49; bpm
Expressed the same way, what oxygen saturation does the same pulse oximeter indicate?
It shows 94; %
